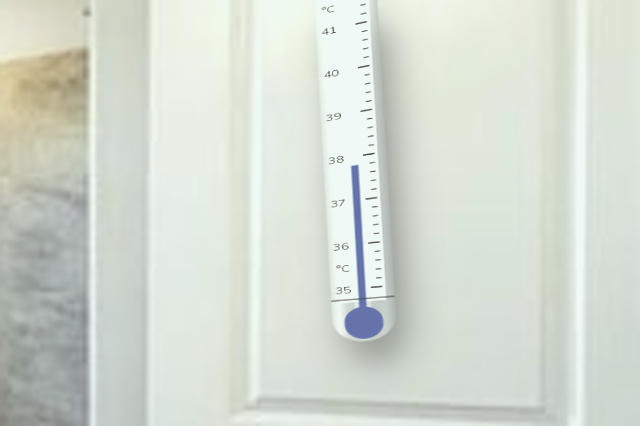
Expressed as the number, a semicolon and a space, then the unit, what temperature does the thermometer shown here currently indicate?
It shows 37.8; °C
